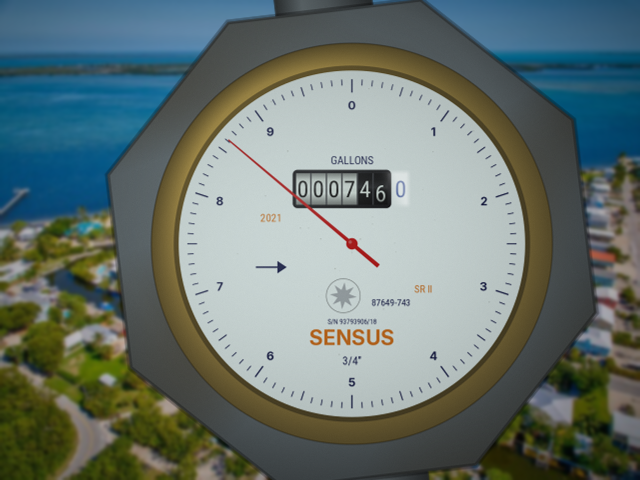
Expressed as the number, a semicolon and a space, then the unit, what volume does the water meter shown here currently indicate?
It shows 7458.6; gal
